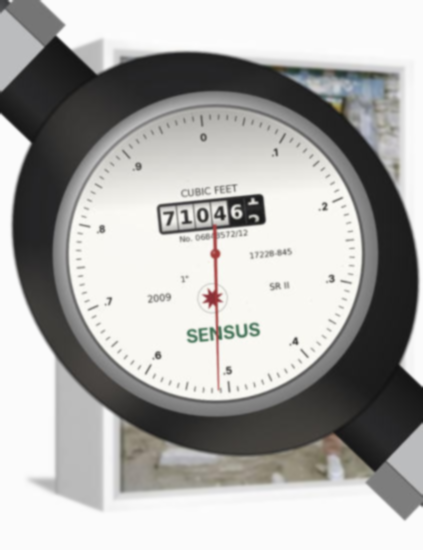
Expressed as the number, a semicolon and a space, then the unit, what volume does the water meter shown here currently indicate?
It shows 710461.51; ft³
